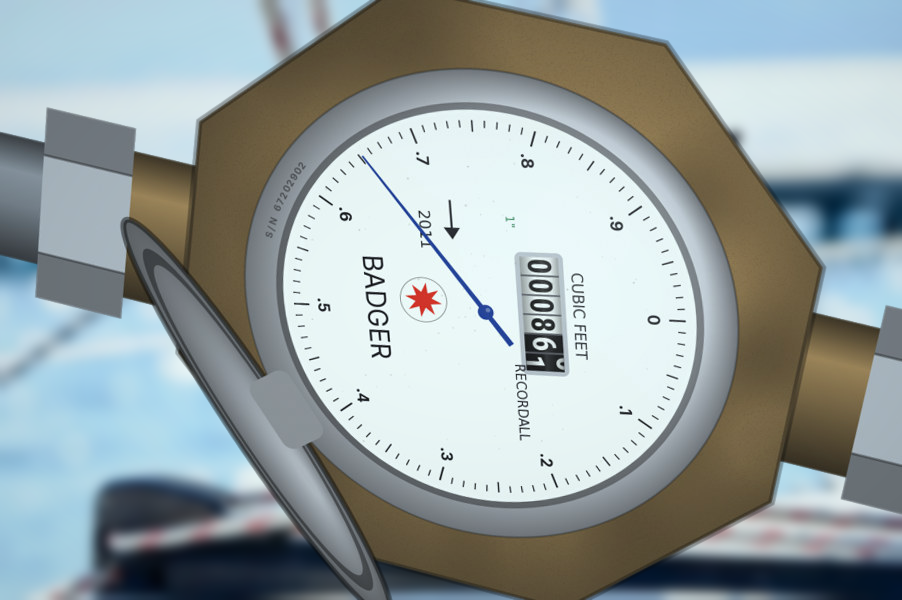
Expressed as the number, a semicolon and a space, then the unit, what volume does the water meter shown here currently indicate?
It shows 860.65; ft³
